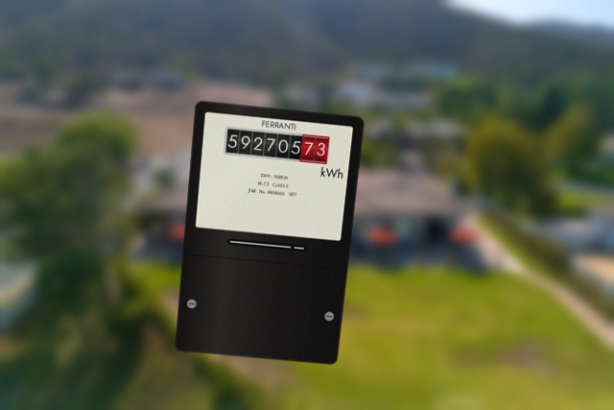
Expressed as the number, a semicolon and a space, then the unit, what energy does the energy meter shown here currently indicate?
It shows 592705.73; kWh
